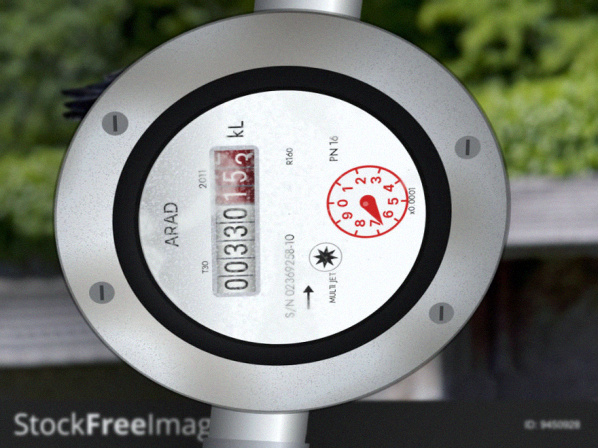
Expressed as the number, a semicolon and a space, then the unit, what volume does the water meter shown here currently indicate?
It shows 330.1526; kL
